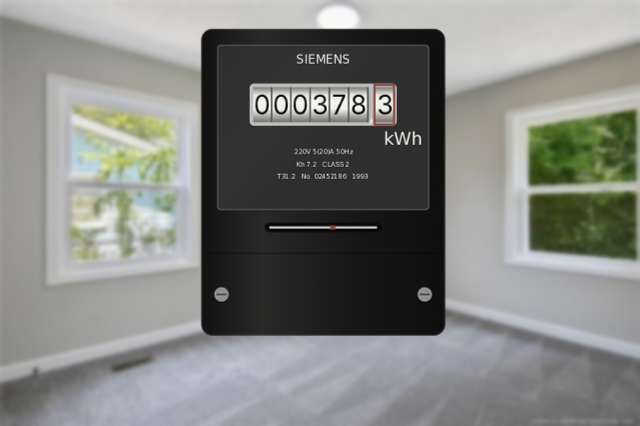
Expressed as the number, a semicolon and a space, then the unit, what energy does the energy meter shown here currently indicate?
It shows 378.3; kWh
